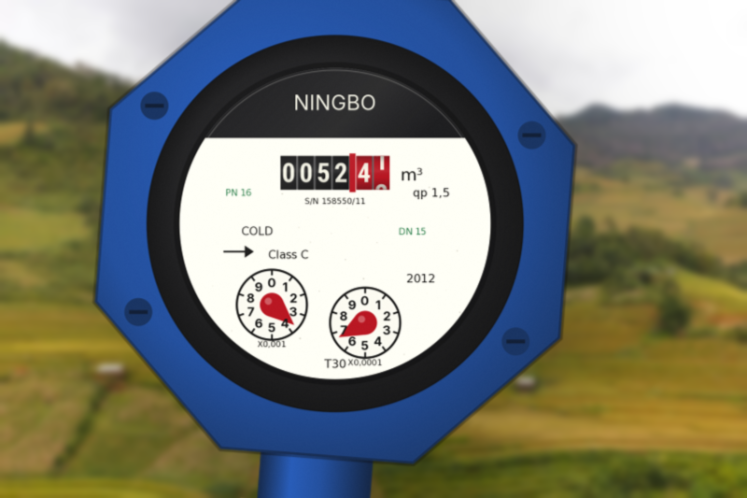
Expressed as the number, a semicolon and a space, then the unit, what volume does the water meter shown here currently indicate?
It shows 52.4136; m³
